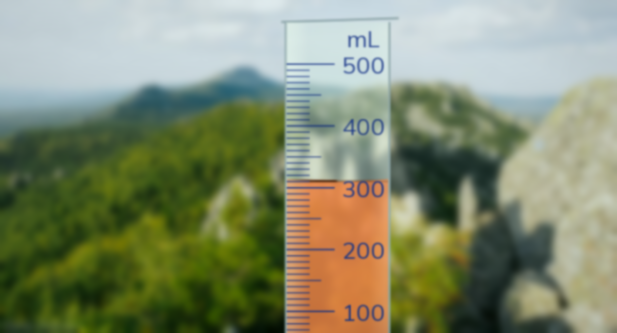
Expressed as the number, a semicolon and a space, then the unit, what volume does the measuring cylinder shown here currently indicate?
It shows 310; mL
